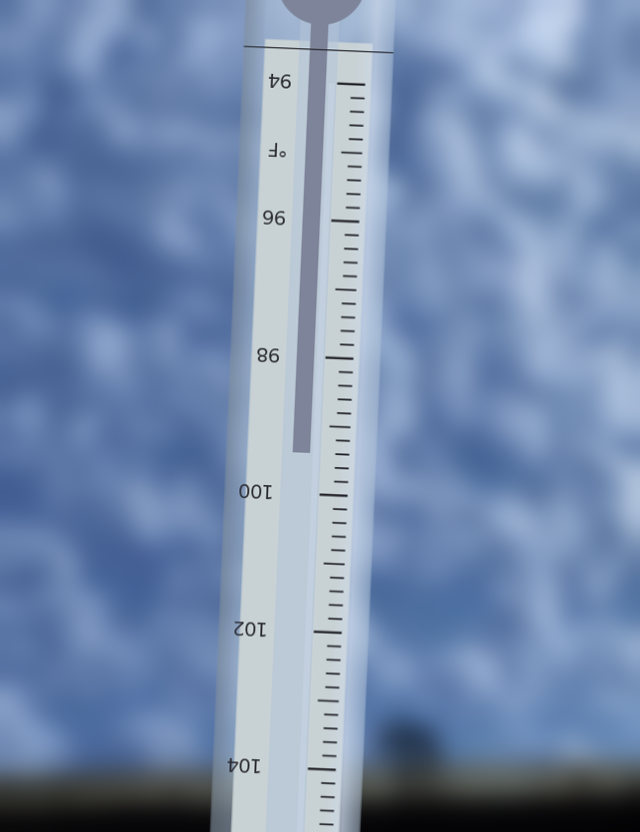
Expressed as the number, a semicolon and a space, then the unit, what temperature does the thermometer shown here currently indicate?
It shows 99.4; °F
